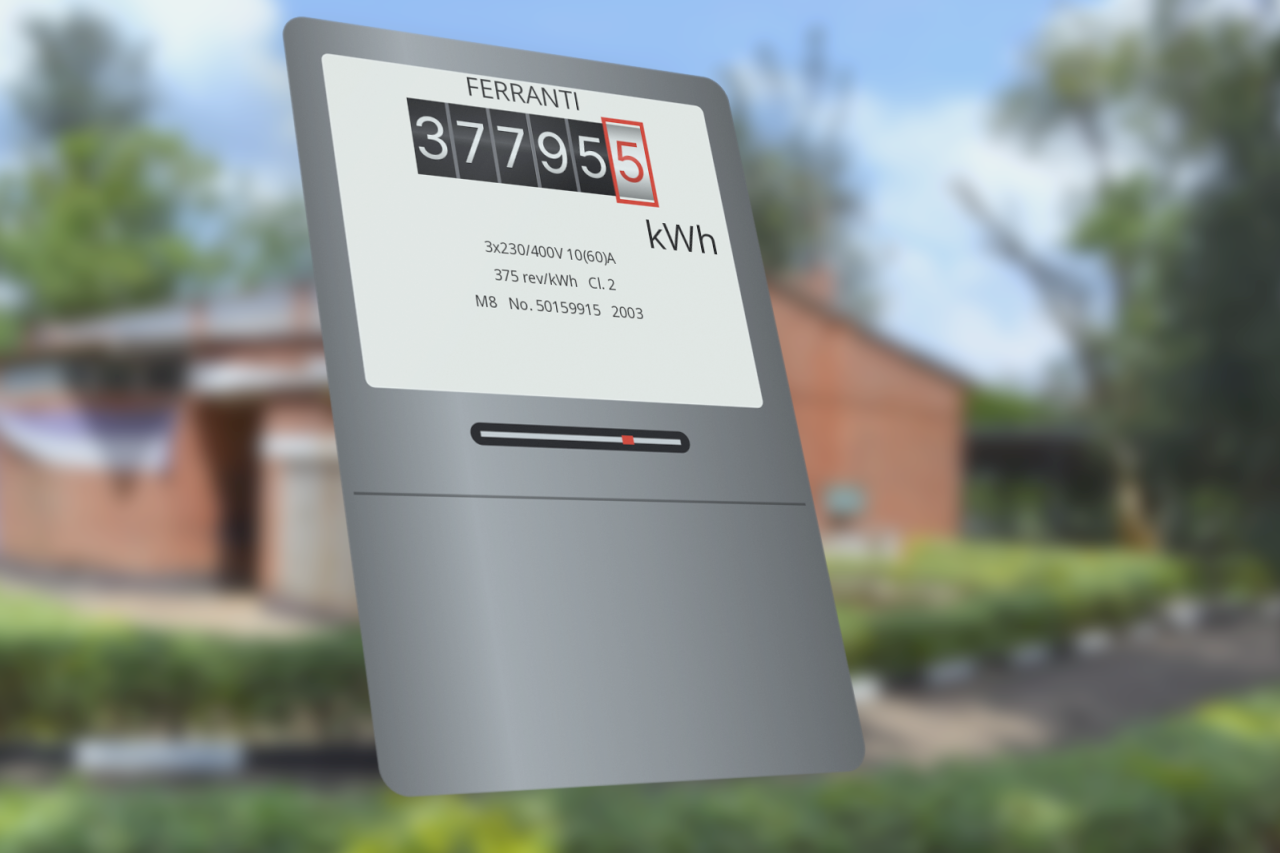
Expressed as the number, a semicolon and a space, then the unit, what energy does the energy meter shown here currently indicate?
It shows 37795.5; kWh
